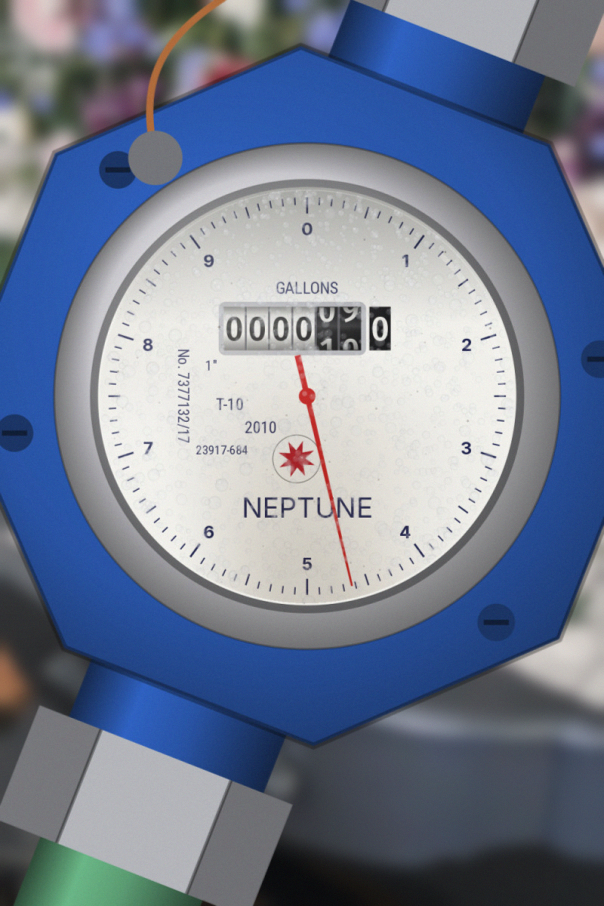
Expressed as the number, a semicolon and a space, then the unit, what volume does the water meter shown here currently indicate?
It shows 94.6; gal
